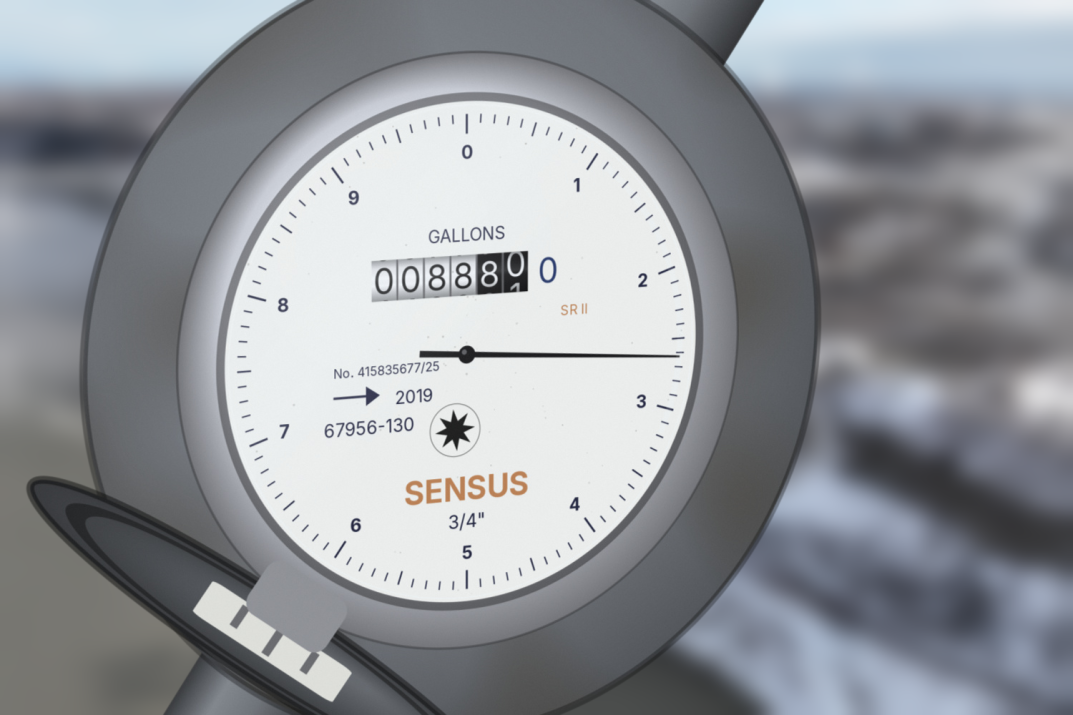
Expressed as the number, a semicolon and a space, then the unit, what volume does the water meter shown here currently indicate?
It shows 88802.6; gal
